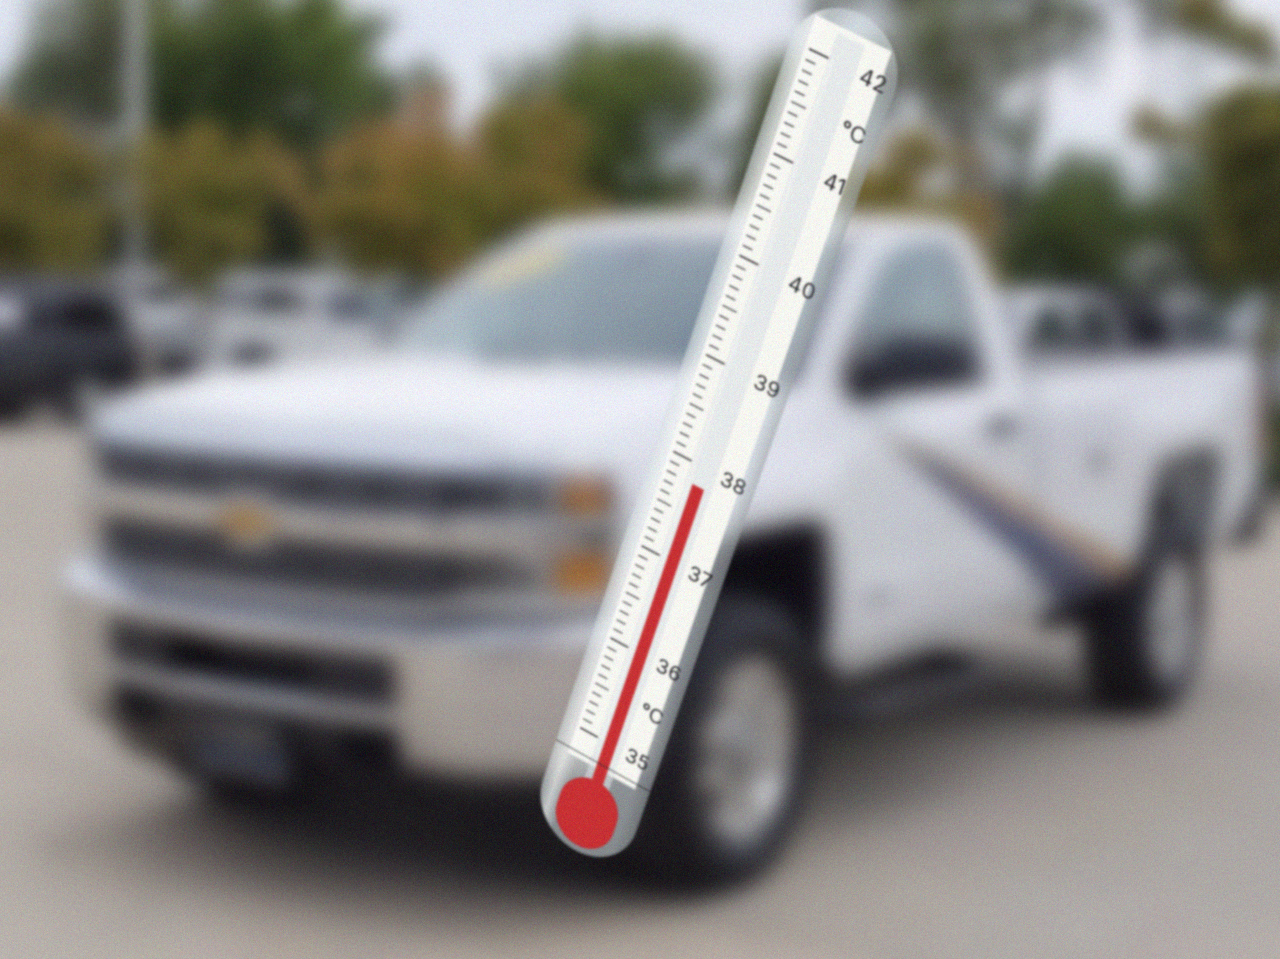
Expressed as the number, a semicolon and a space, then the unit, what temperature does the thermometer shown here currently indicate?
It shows 37.8; °C
